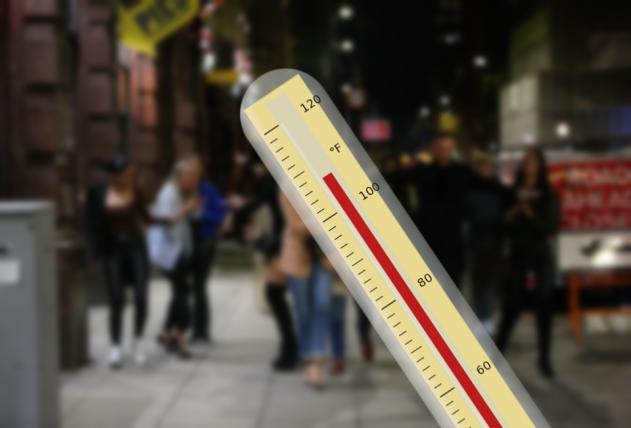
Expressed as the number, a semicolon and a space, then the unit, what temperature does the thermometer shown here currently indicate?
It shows 107; °F
